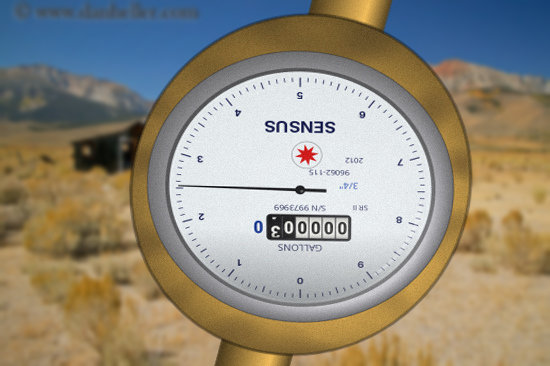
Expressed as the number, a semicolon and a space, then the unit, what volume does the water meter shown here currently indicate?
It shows 32.5; gal
